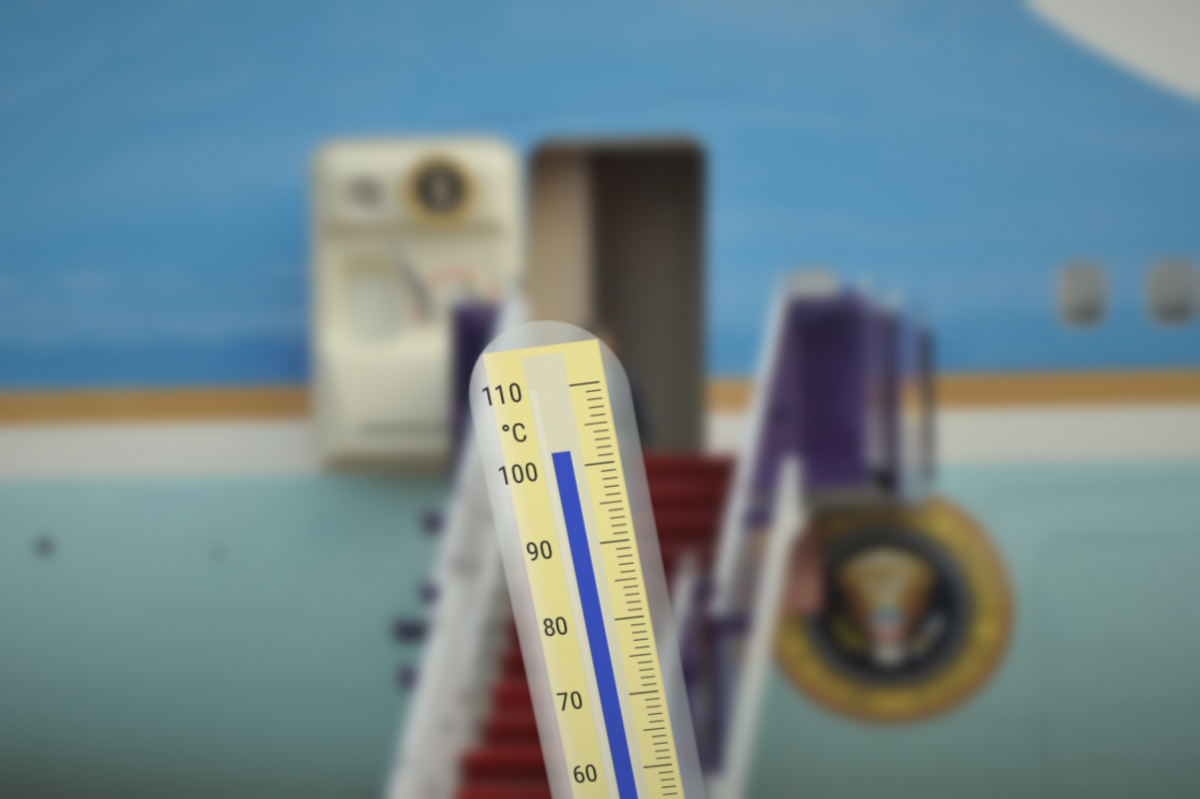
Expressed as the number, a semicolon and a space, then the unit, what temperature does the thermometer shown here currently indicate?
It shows 102; °C
